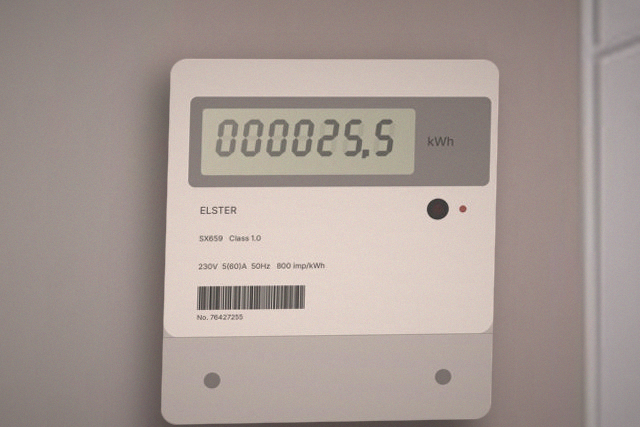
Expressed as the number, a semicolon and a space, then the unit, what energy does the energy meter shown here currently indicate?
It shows 25.5; kWh
